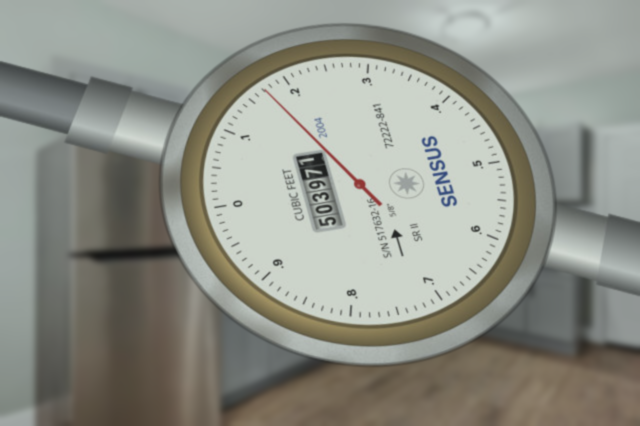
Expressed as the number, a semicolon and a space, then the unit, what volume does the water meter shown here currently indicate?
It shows 503971.17; ft³
